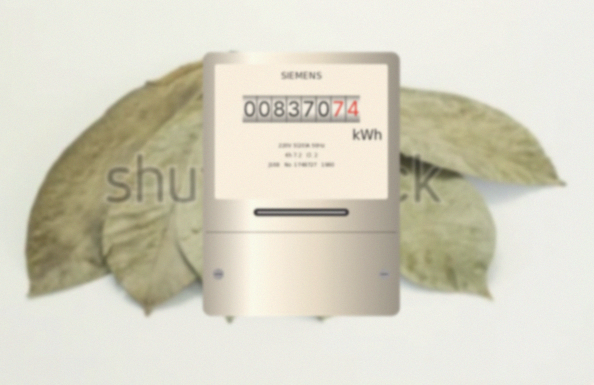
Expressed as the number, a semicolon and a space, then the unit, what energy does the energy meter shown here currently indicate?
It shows 8370.74; kWh
